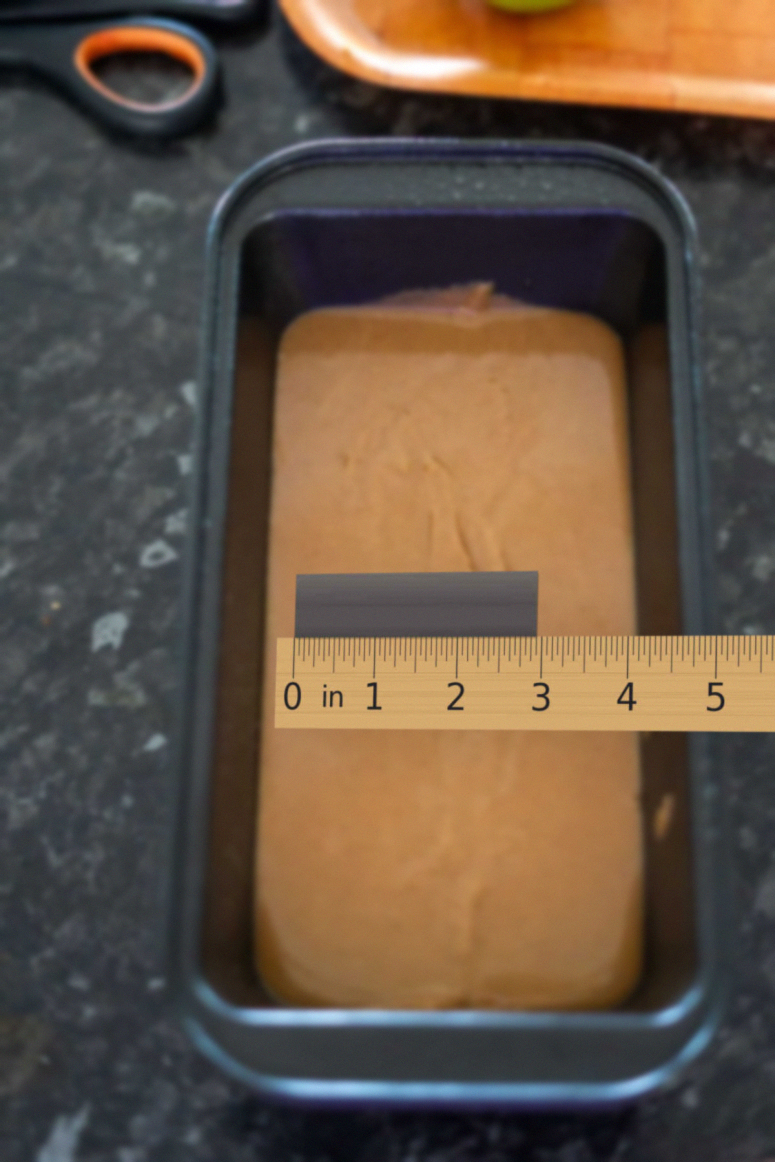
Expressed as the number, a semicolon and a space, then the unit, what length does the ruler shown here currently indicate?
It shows 2.9375; in
